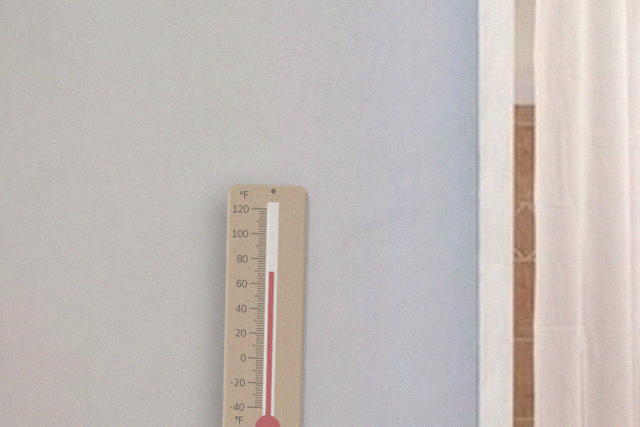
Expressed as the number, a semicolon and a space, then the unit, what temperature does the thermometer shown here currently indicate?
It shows 70; °F
